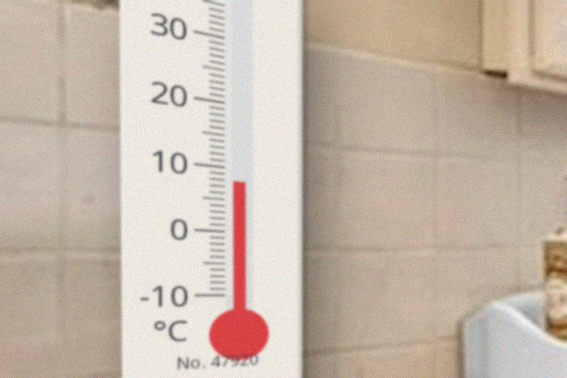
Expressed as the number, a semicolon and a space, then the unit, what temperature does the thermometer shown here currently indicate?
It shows 8; °C
